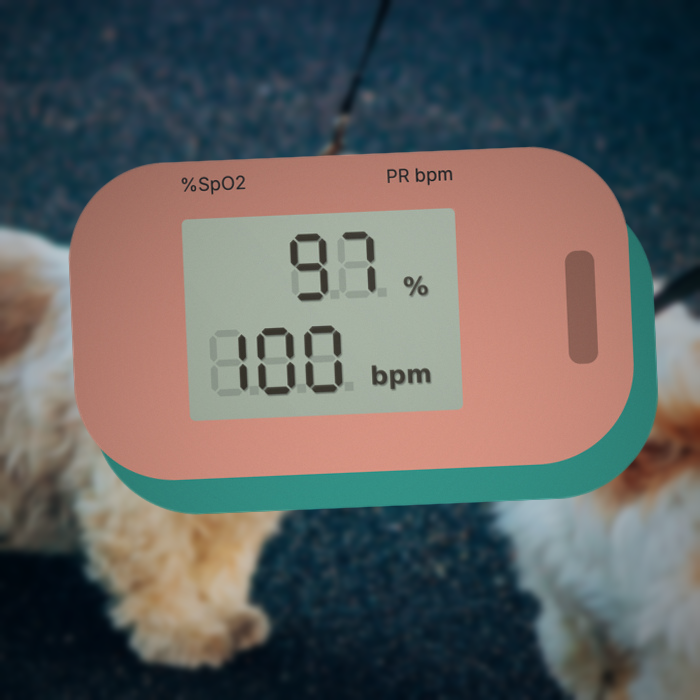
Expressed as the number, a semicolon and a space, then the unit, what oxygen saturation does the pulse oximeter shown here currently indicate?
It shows 97; %
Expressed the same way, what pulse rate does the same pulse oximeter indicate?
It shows 100; bpm
